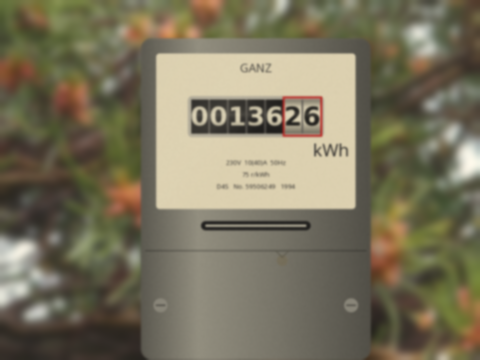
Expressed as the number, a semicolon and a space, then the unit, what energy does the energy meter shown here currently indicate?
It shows 136.26; kWh
